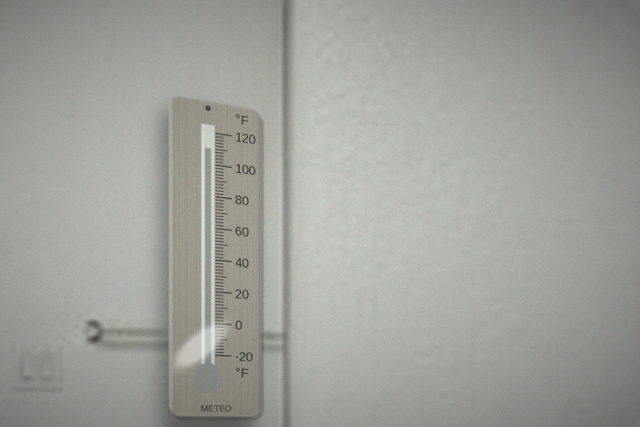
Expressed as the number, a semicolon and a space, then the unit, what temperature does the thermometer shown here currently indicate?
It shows 110; °F
